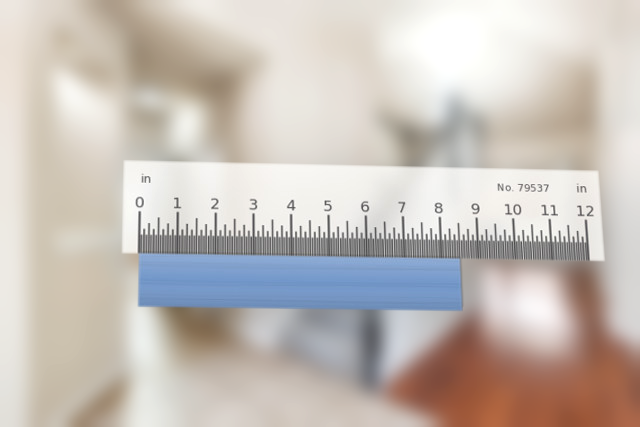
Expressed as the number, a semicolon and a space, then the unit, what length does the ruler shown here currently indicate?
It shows 8.5; in
